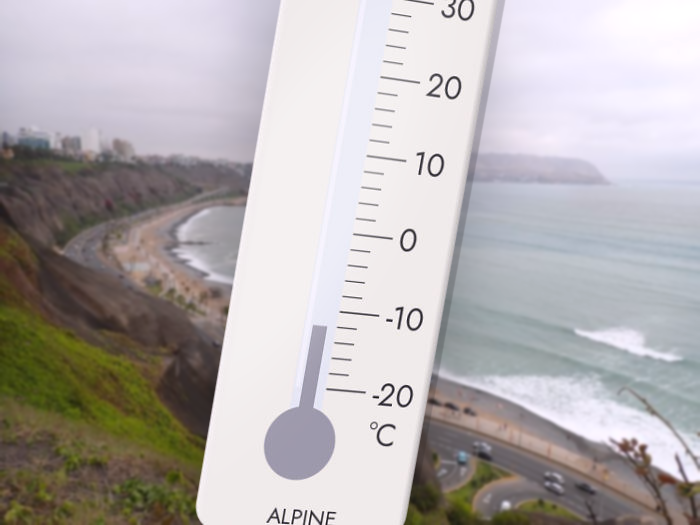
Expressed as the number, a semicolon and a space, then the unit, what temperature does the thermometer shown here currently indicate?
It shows -12; °C
